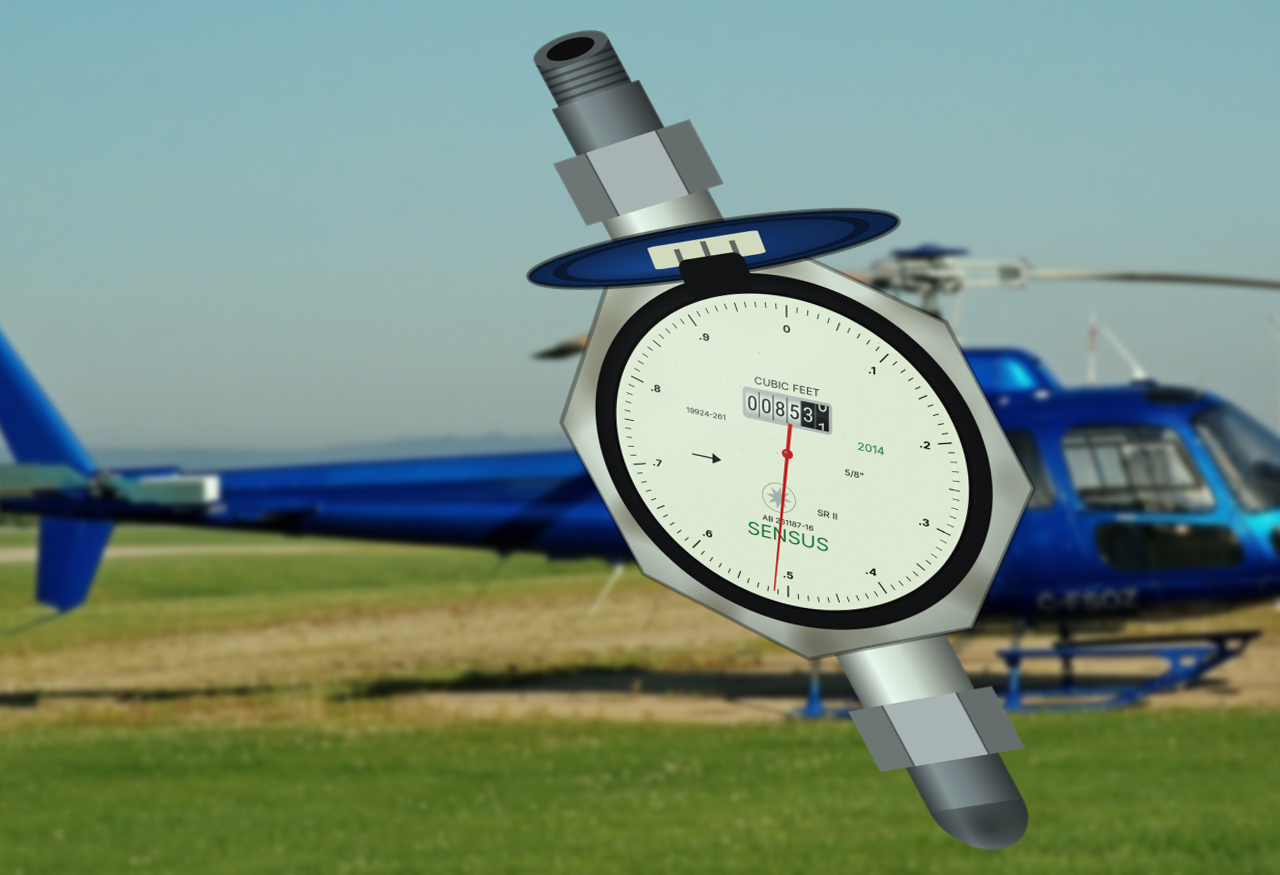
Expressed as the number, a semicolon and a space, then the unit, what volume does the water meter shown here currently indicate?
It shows 8530.51; ft³
